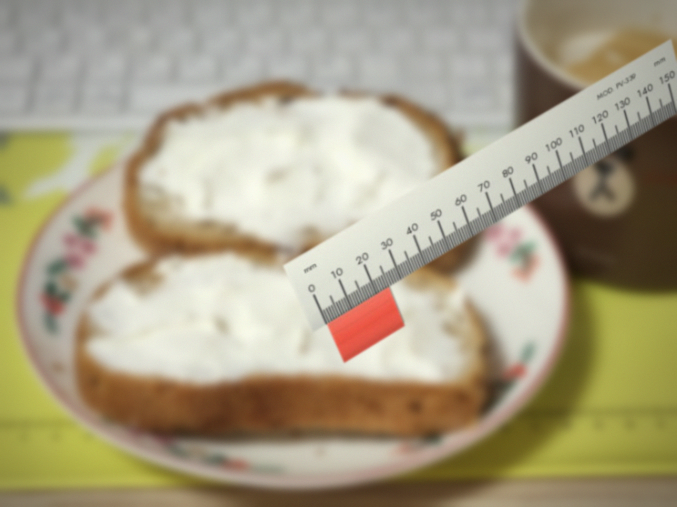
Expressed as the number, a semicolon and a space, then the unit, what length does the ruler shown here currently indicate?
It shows 25; mm
